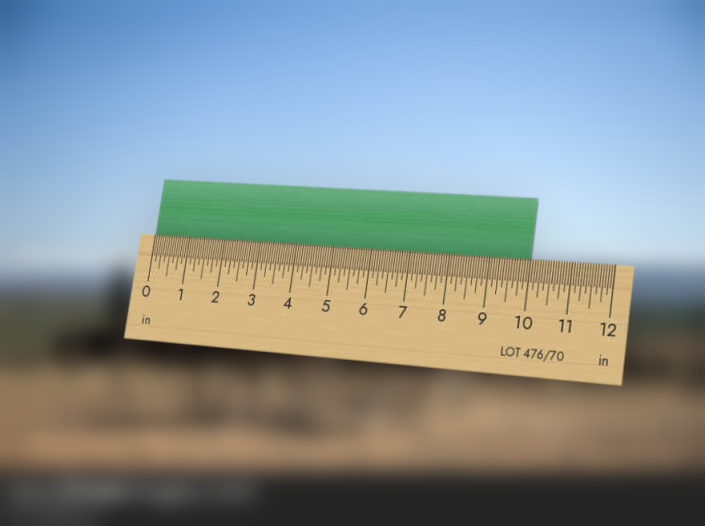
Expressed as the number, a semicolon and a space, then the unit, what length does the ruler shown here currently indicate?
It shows 10; in
